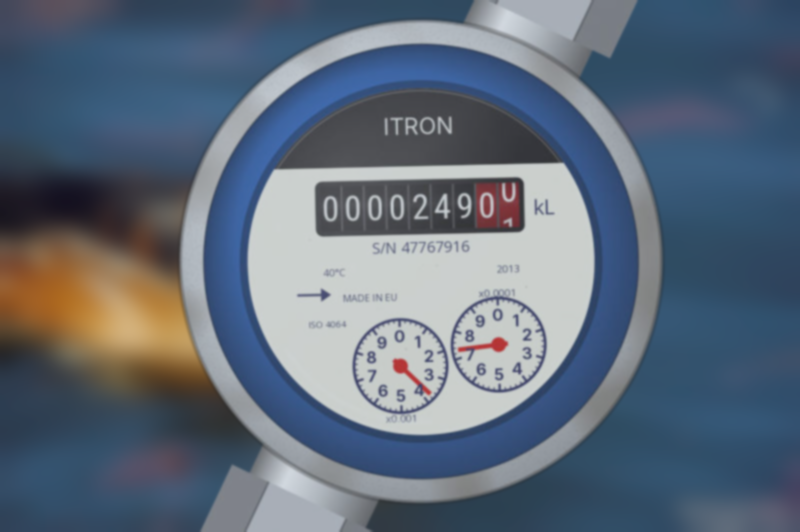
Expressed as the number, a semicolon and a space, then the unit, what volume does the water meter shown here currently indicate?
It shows 249.0037; kL
